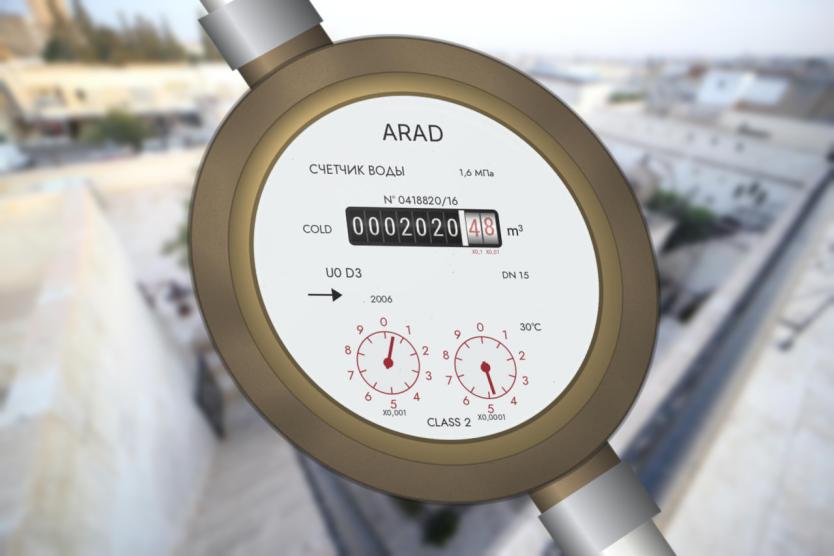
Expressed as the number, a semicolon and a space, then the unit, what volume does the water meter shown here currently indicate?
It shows 2020.4804; m³
